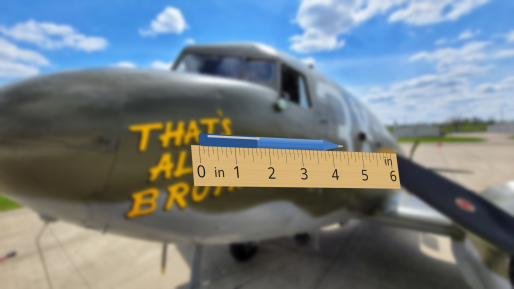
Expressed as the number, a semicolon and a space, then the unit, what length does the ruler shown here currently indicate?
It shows 4.375; in
